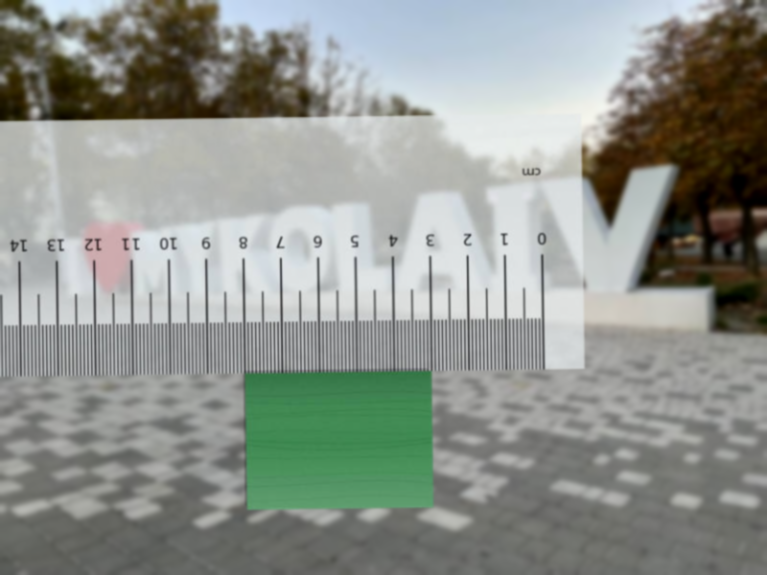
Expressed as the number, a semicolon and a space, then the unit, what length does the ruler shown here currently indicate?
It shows 5; cm
